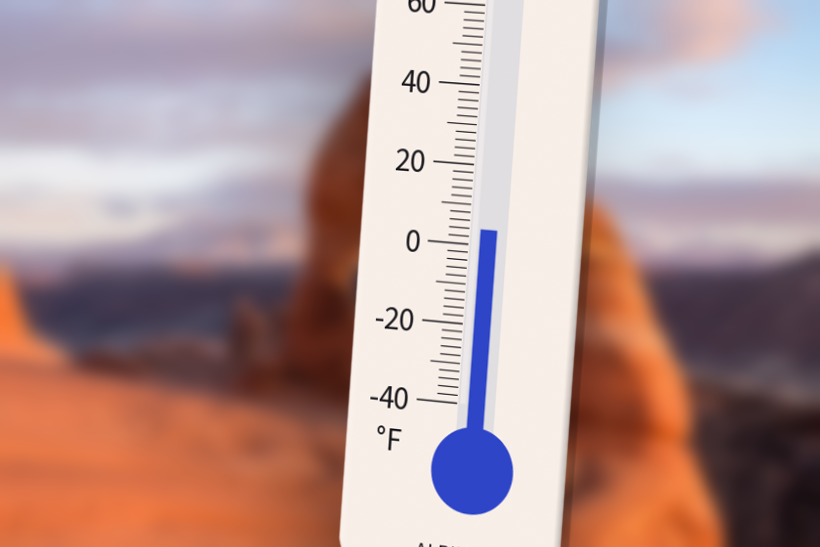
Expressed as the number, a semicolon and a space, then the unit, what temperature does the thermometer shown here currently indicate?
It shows 4; °F
